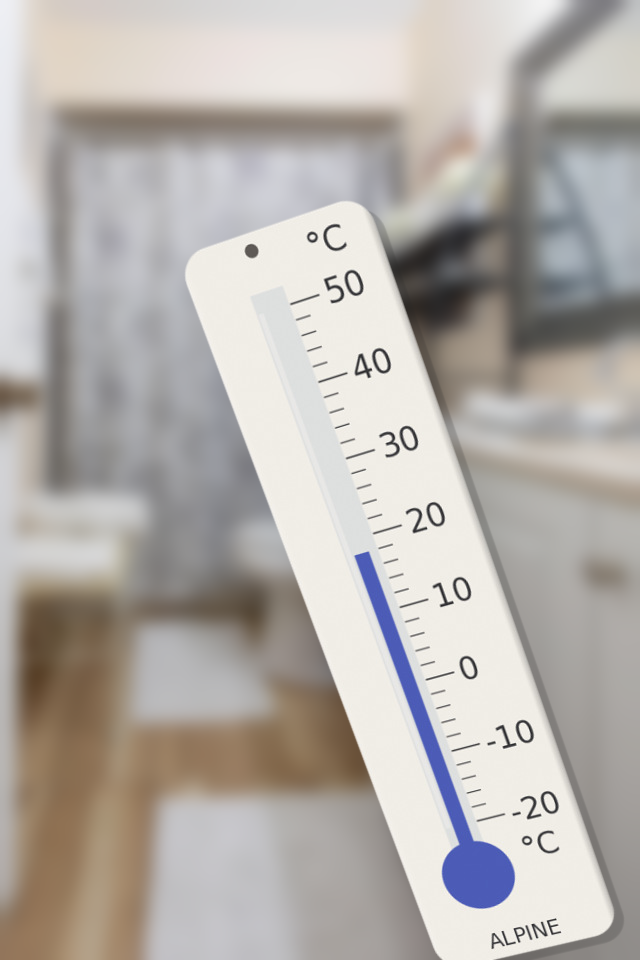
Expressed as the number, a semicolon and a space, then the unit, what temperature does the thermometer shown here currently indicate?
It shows 18; °C
